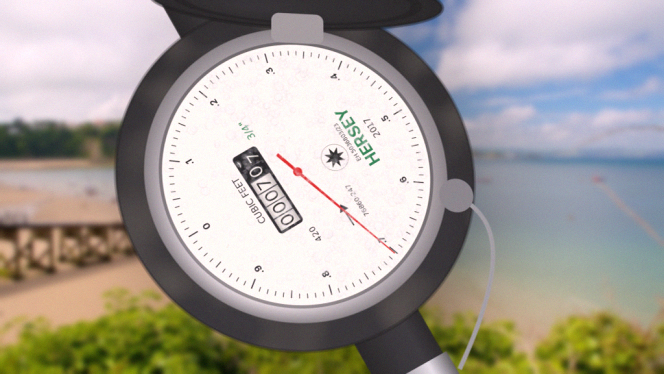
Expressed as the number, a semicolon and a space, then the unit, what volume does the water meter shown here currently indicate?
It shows 706.70; ft³
